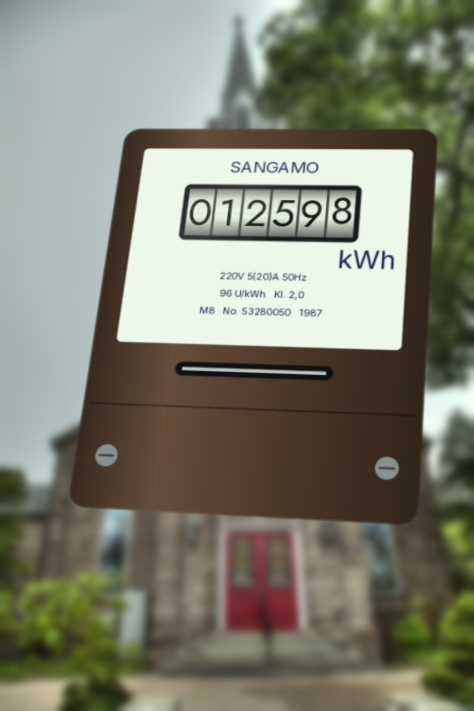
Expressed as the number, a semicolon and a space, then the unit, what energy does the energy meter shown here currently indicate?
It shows 12598; kWh
